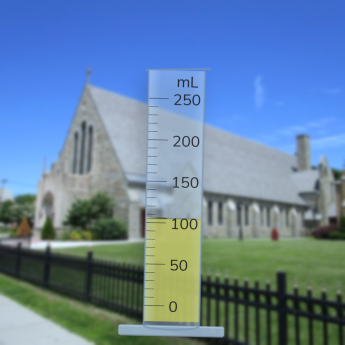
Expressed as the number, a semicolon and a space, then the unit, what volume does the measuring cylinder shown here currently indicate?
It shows 105; mL
